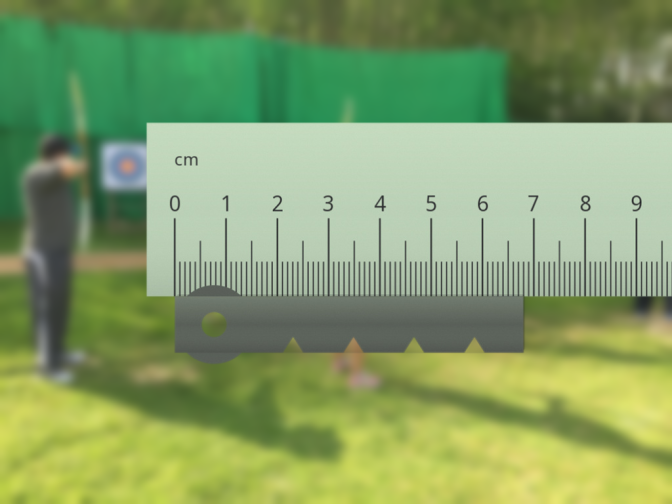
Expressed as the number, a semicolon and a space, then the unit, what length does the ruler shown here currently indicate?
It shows 6.8; cm
